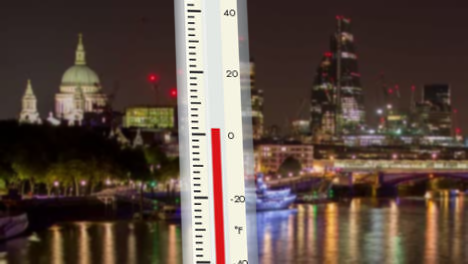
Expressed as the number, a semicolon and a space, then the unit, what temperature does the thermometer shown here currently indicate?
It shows 2; °F
